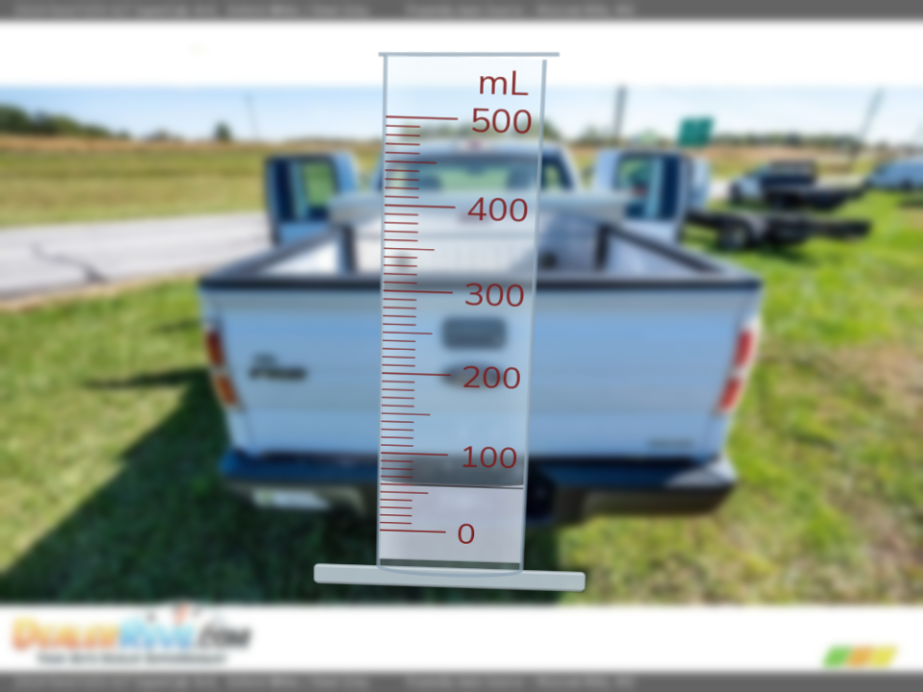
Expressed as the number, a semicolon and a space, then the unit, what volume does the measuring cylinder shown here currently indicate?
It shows 60; mL
